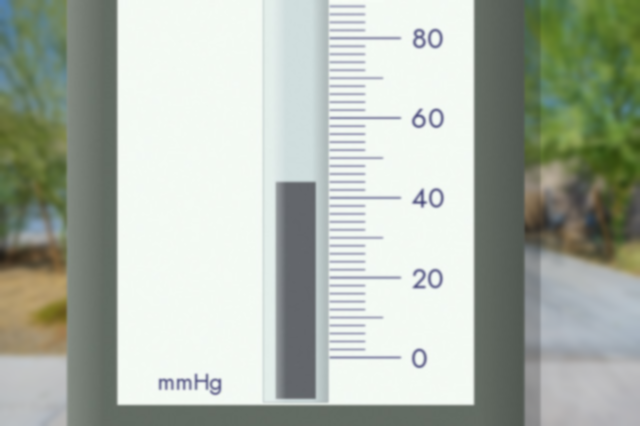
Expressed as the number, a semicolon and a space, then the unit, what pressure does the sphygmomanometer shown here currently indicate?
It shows 44; mmHg
